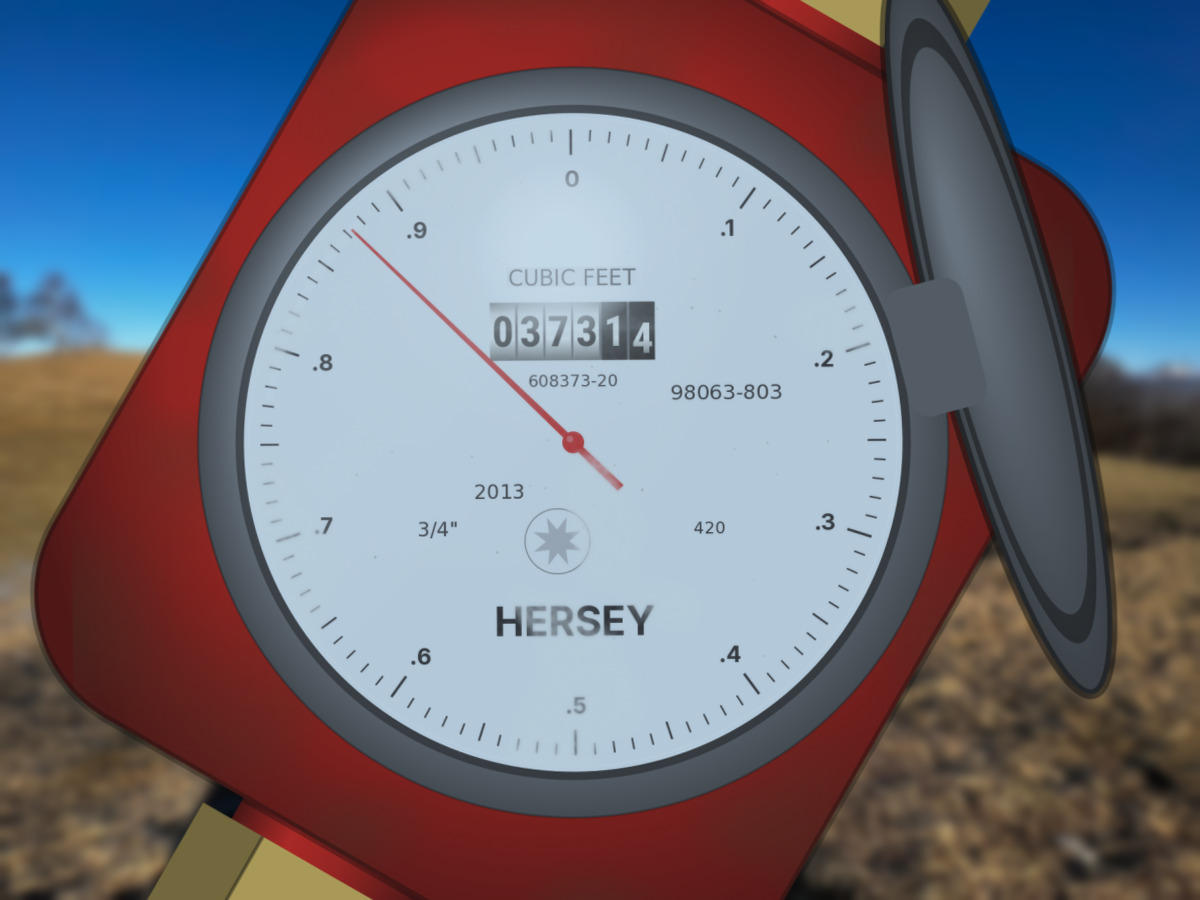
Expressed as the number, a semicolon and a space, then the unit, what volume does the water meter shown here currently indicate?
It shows 37313.87; ft³
